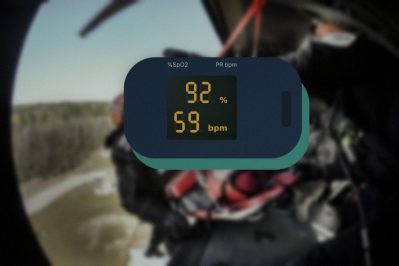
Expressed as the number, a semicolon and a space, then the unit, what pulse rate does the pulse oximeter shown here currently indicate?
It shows 59; bpm
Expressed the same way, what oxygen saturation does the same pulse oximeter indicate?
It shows 92; %
